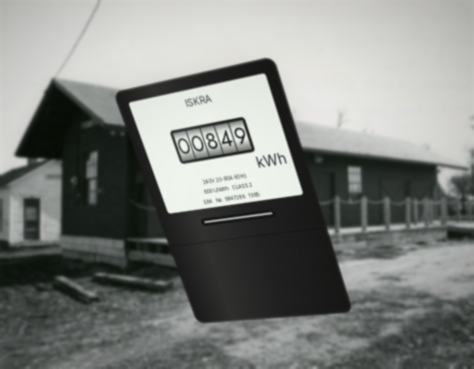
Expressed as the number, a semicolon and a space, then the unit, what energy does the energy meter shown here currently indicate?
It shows 849; kWh
